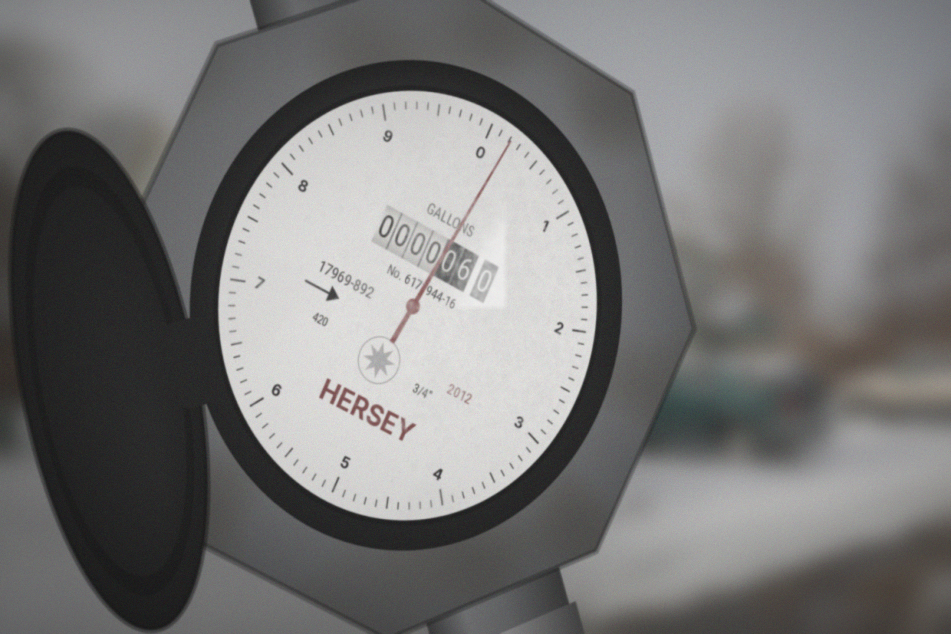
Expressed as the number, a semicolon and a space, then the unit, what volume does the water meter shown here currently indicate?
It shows 60.2; gal
